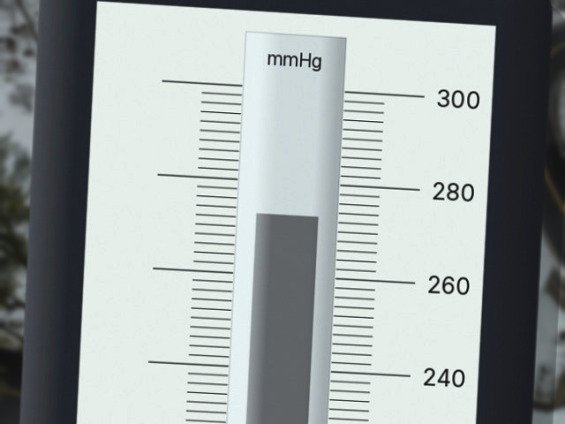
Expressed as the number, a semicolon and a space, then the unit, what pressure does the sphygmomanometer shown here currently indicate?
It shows 273; mmHg
